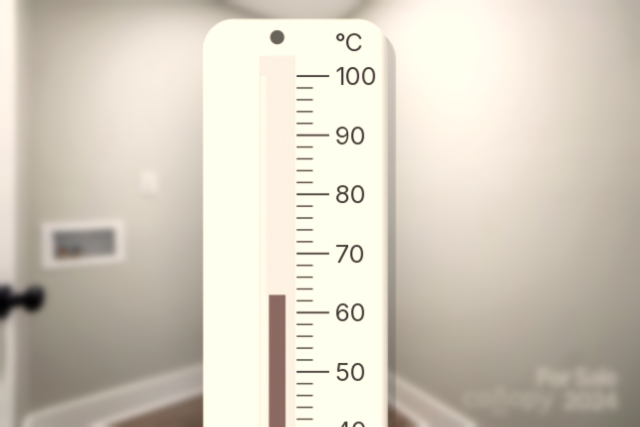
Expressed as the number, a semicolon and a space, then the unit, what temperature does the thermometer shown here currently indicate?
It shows 63; °C
